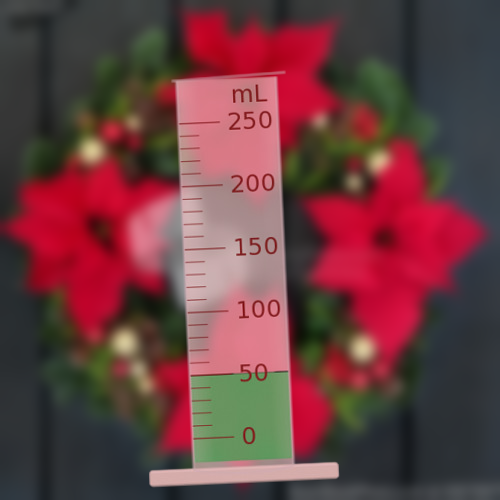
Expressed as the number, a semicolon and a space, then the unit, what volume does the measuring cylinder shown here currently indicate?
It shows 50; mL
